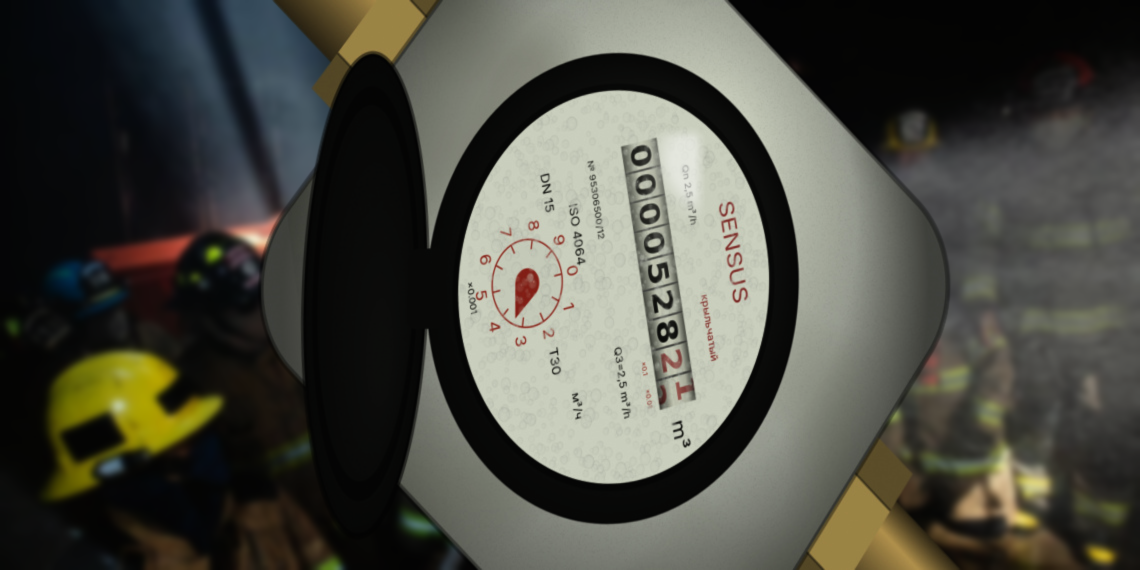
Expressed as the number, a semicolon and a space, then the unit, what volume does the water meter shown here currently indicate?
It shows 528.213; m³
